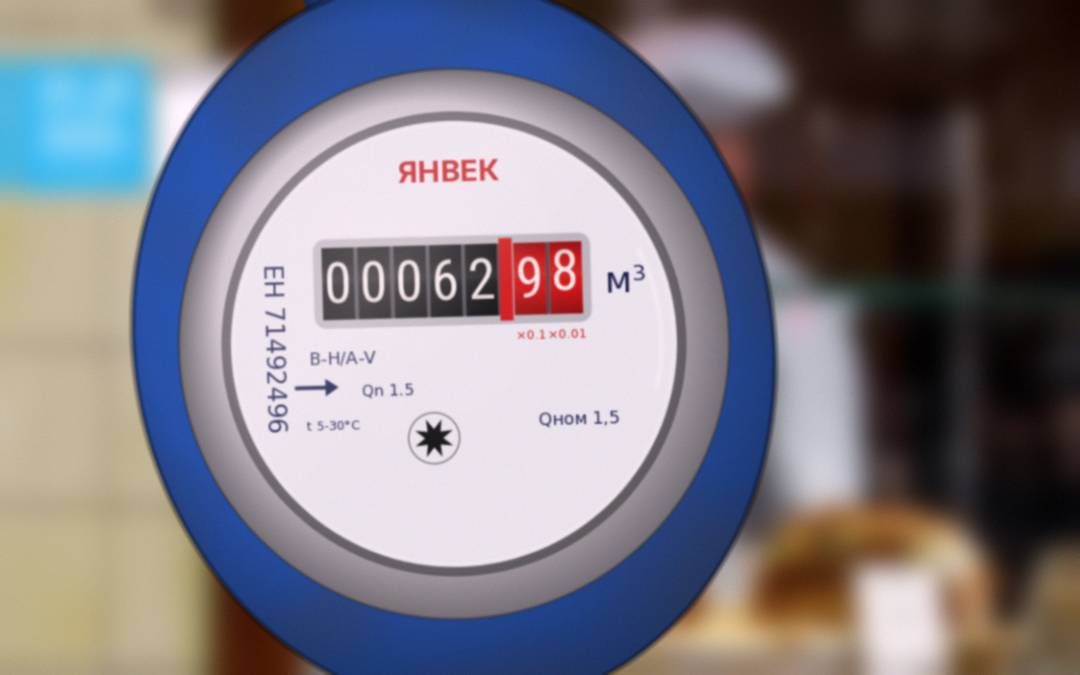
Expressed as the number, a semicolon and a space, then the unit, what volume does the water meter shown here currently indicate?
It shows 62.98; m³
